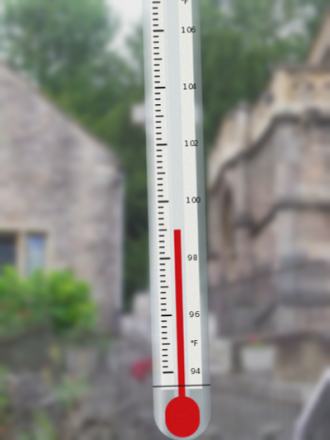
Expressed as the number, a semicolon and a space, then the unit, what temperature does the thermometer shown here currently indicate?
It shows 99; °F
